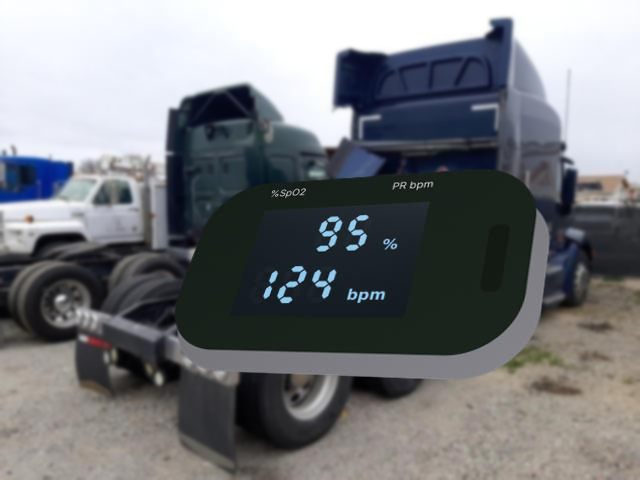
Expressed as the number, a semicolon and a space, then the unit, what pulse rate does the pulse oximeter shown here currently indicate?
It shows 124; bpm
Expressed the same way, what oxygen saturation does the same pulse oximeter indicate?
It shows 95; %
